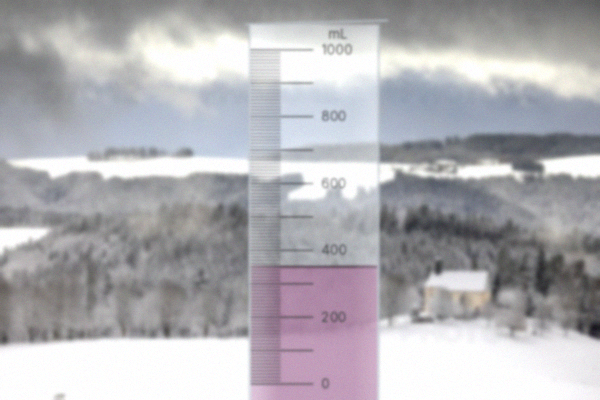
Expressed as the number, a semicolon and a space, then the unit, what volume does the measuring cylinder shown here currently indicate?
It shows 350; mL
